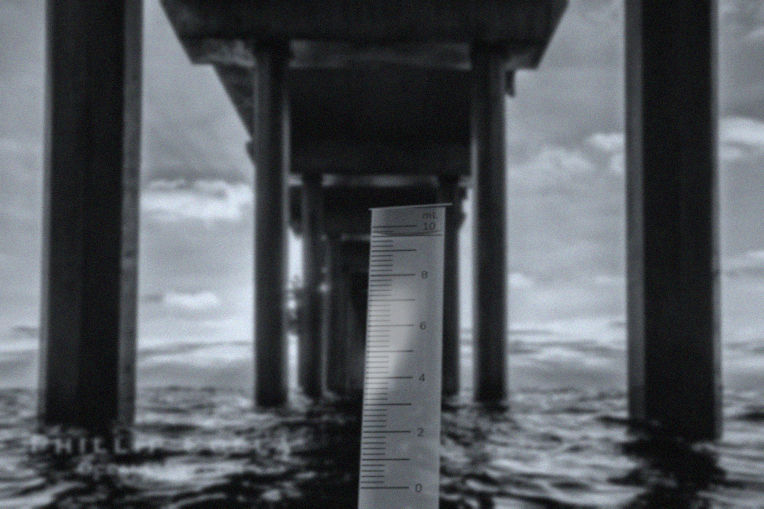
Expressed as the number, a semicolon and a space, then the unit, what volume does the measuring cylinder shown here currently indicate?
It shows 9.6; mL
